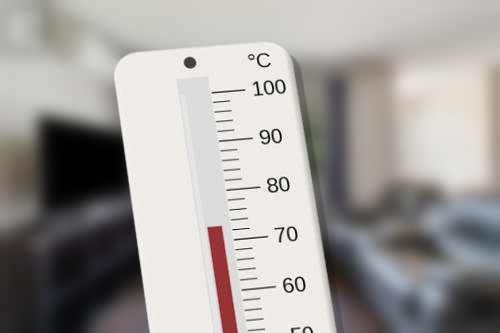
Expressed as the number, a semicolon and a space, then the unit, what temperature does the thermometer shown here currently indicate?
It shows 73; °C
